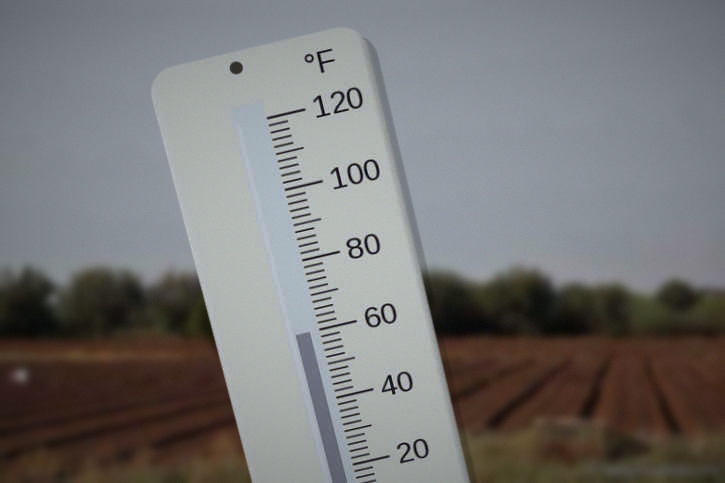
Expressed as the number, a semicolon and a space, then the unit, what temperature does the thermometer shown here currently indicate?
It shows 60; °F
